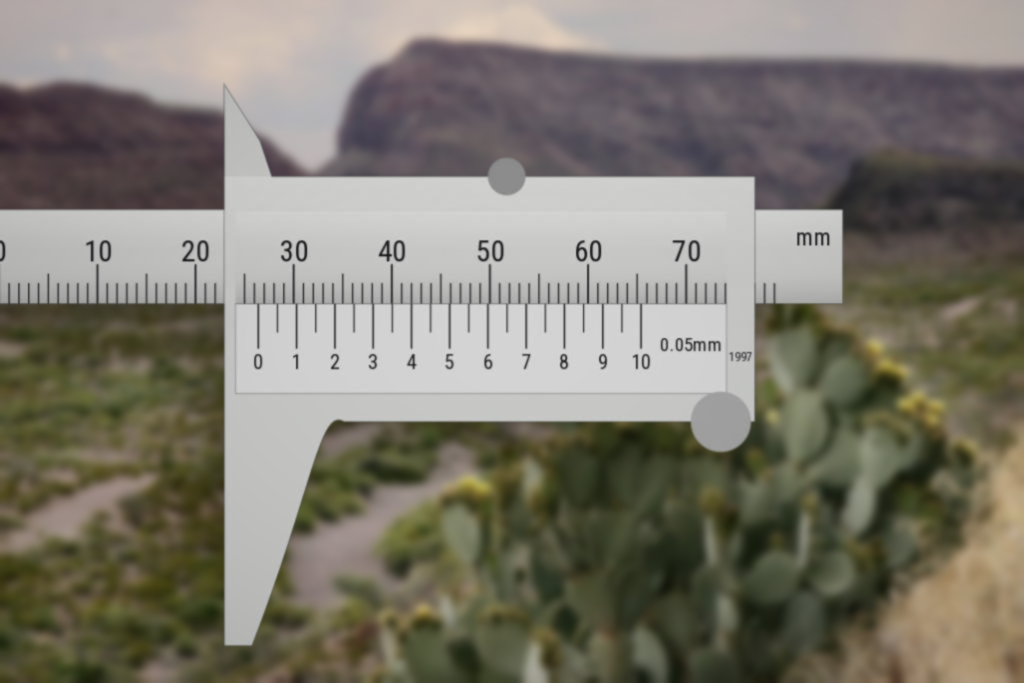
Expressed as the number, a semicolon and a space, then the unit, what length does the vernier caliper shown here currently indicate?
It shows 26.4; mm
